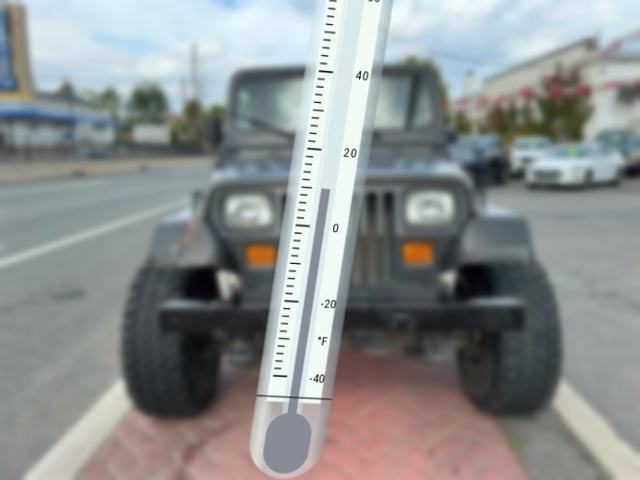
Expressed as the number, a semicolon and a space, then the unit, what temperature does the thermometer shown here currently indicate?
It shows 10; °F
